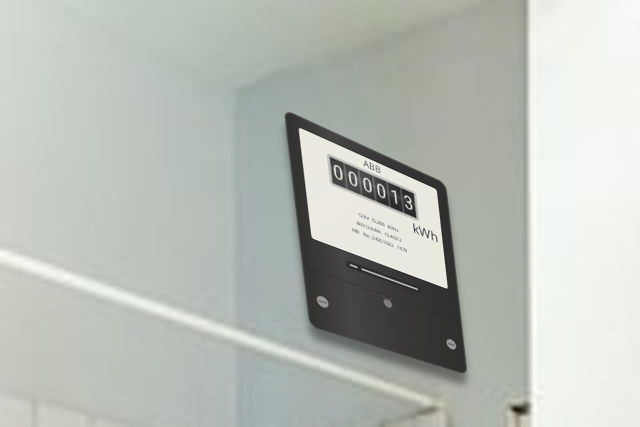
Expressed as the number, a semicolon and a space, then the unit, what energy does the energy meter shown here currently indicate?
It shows 13; kWh
